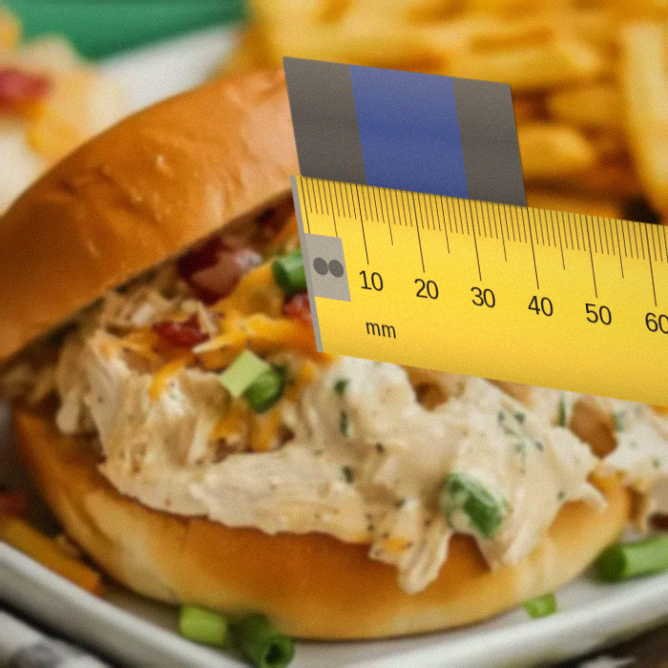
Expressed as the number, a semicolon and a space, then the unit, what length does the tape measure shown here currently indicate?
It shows 40; mm
